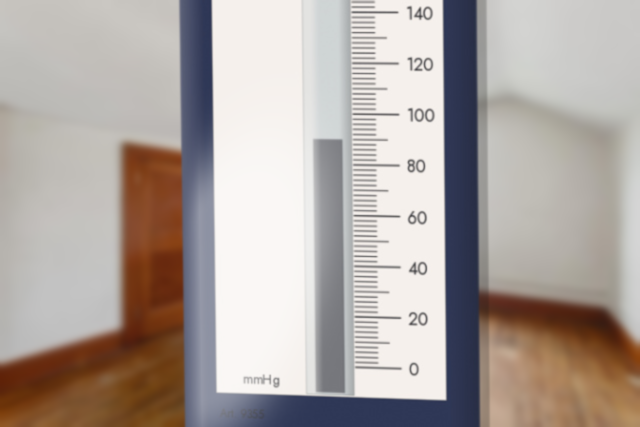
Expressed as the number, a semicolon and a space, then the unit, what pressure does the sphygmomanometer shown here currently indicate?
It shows 90; mmHg
